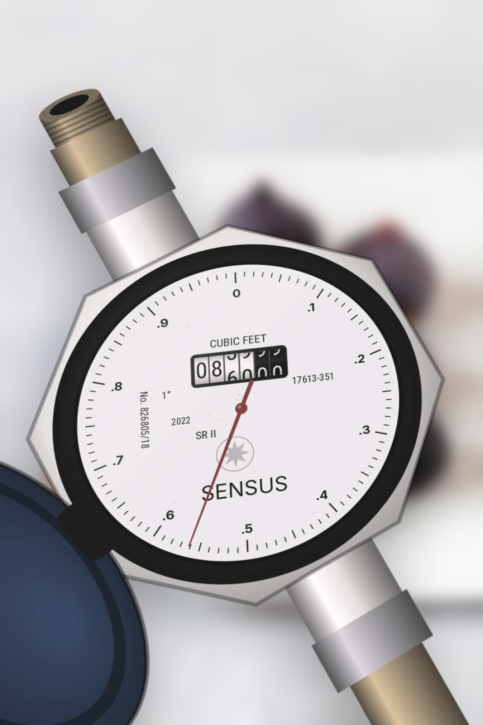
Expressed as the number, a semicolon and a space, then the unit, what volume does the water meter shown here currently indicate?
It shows 85999.56; ft³
